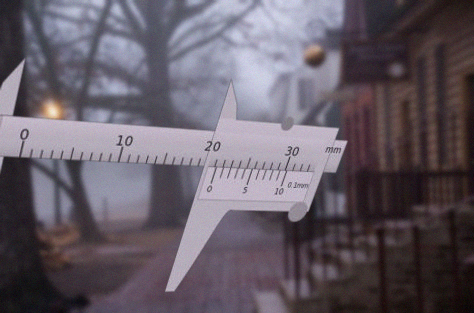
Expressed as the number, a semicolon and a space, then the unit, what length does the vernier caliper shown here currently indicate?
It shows 21.2; mm
